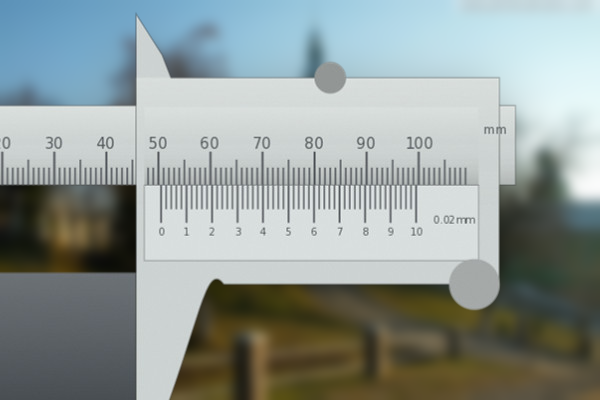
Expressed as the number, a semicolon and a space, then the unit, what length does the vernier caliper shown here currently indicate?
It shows 50.5; mm
